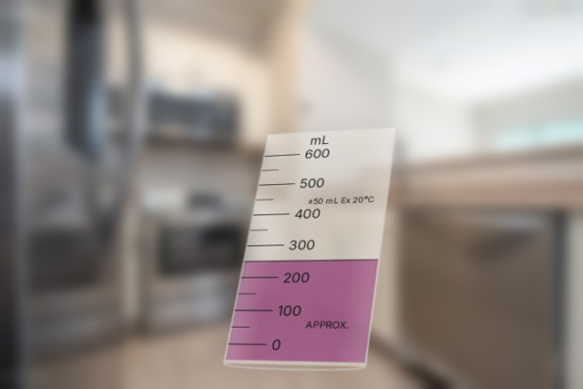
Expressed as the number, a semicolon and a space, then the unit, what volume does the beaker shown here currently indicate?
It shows 250; mL
